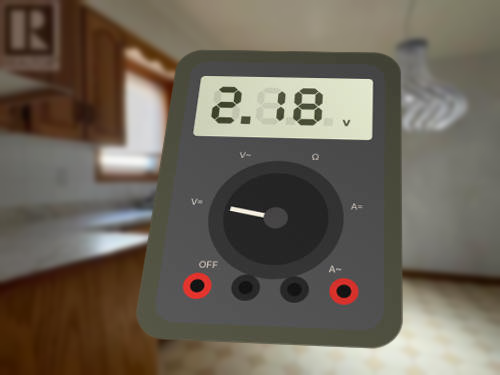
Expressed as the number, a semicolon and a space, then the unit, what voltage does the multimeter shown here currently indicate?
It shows 2.18; V
